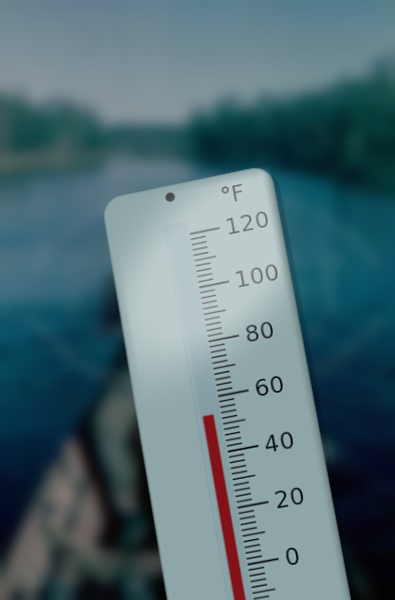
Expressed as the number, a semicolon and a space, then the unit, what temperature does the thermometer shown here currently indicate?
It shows 54; °F
